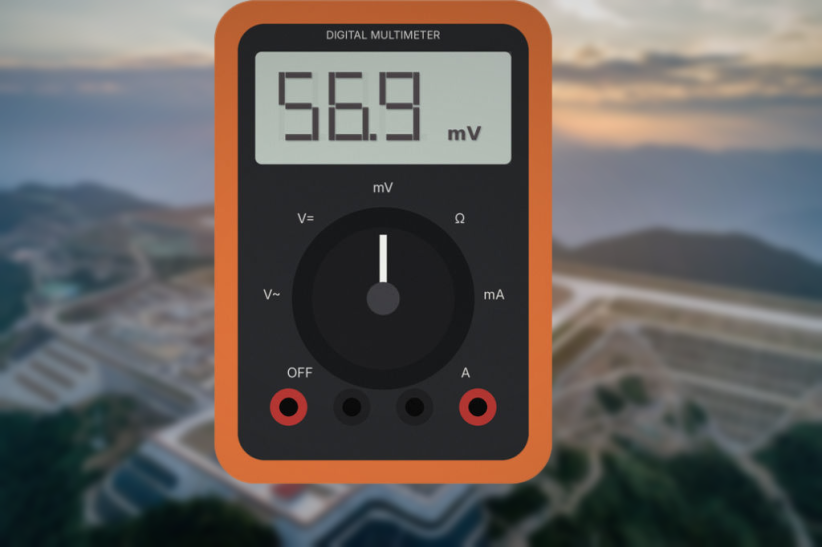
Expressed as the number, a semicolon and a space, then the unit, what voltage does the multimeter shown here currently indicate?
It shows 56.9; mV
